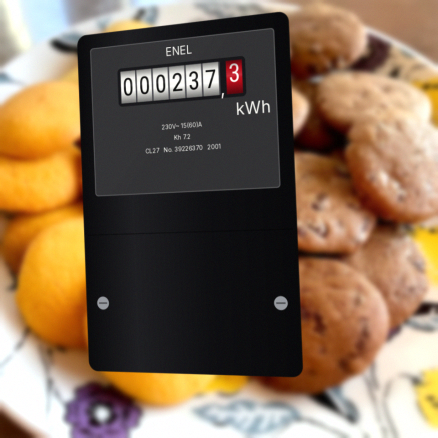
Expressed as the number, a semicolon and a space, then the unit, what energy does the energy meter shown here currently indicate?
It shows 237.3; kWh
